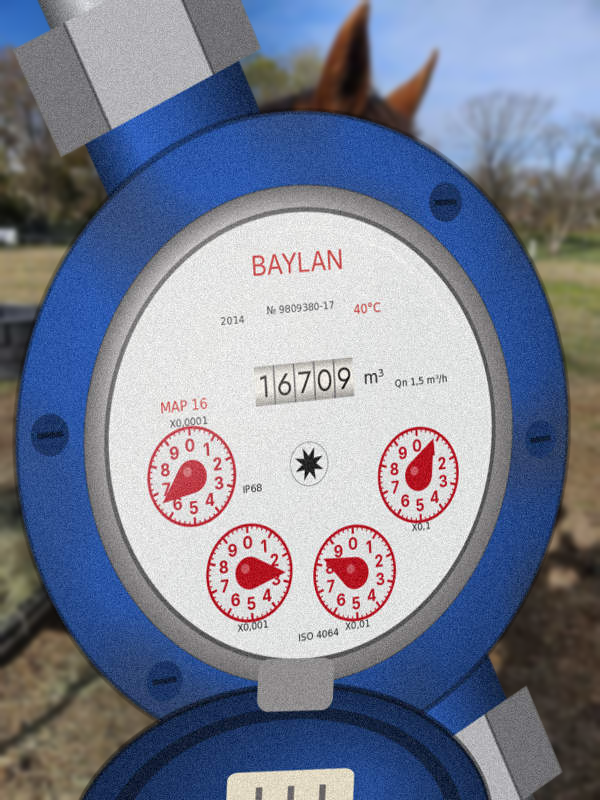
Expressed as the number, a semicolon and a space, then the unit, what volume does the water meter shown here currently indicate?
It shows 16709.0826; m³
